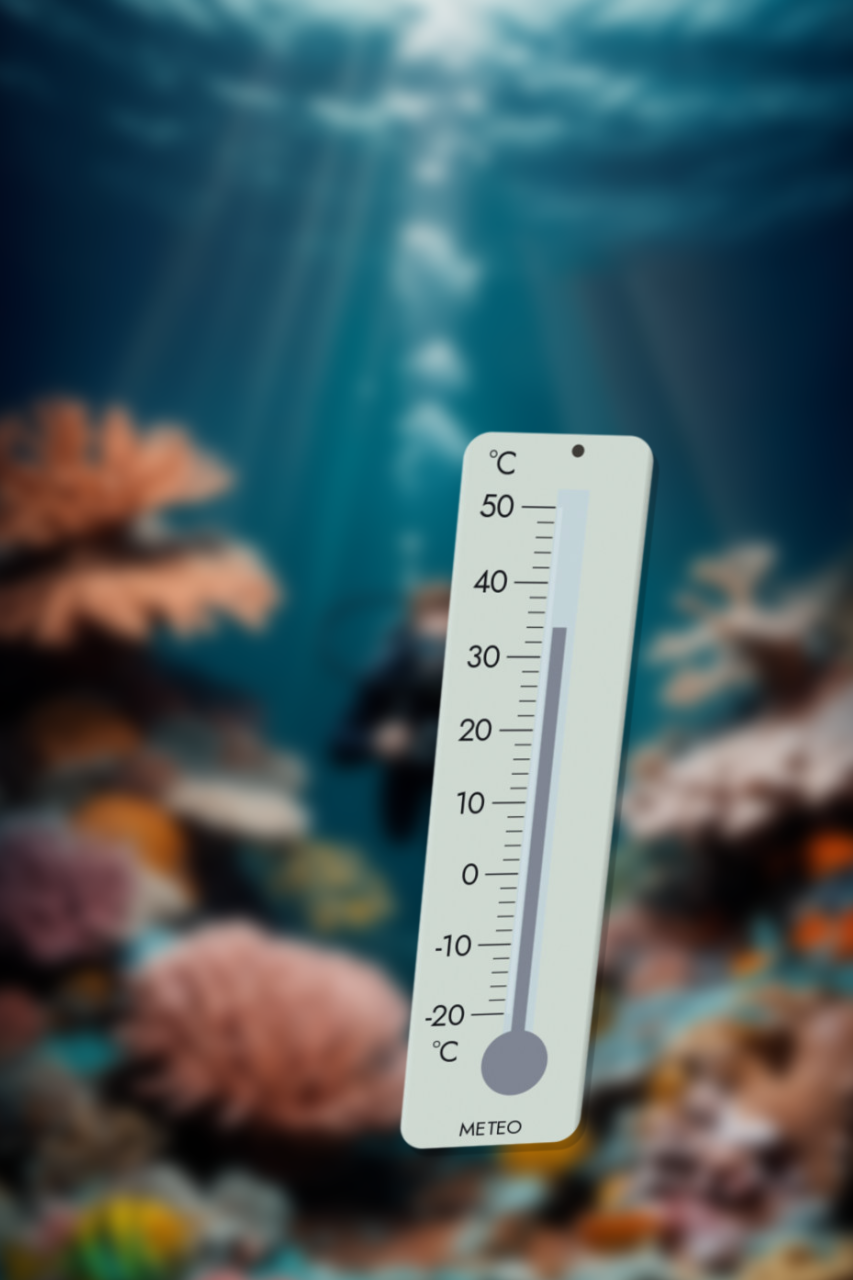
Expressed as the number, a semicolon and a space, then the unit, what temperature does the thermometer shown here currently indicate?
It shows 34; °C
